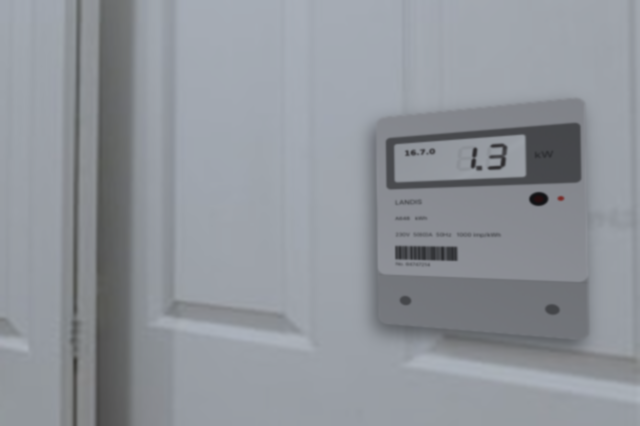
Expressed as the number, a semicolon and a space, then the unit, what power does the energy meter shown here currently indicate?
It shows 1.3; kW
